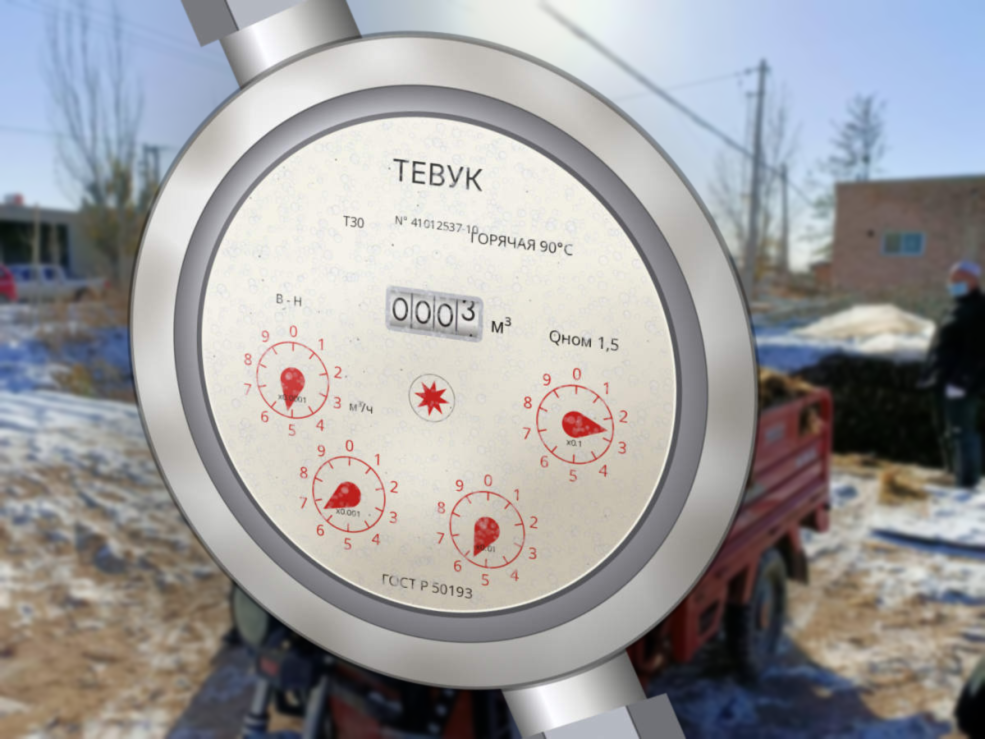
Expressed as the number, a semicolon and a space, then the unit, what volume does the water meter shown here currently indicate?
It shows 3.2565; m³
